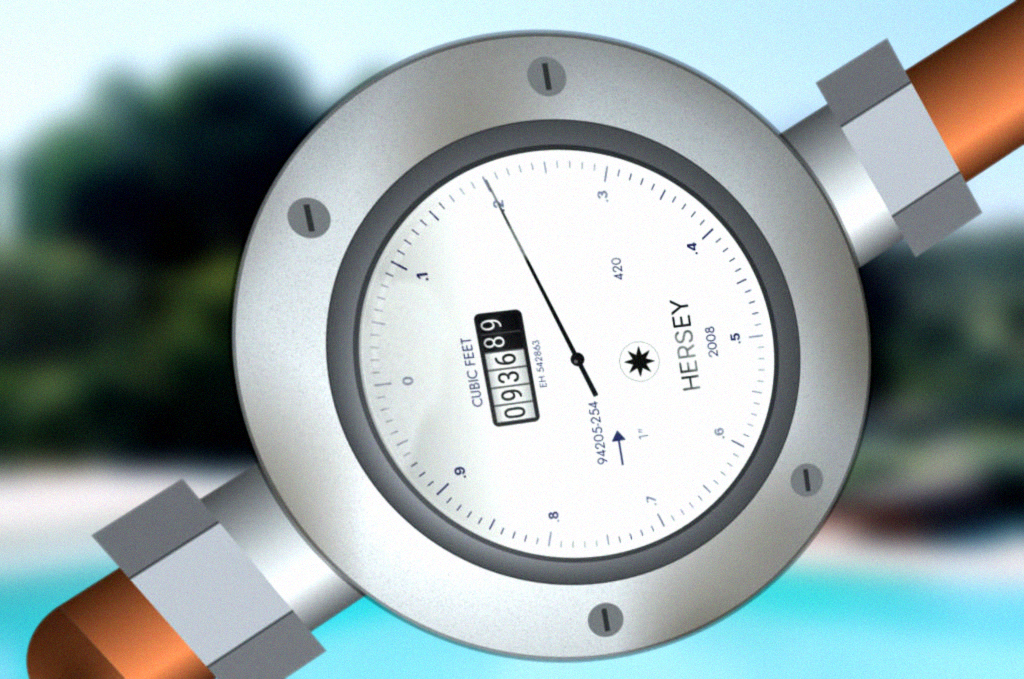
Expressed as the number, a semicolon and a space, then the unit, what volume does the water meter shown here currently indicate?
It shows 93689.20; ft³
